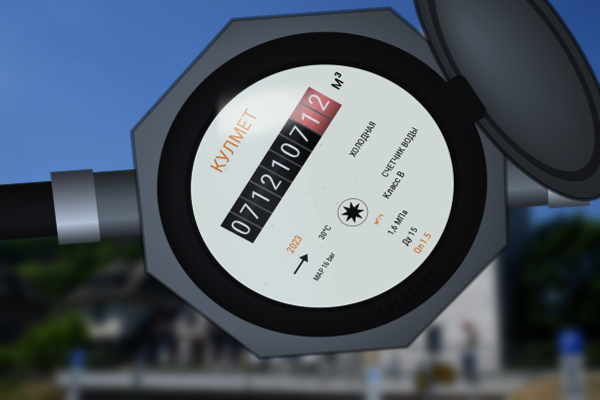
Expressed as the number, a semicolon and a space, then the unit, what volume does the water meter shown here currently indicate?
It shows 712107.12; m³
